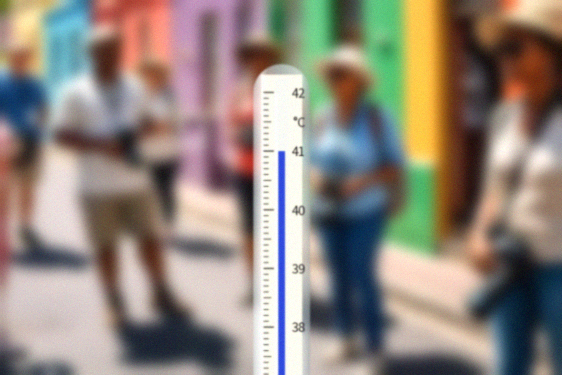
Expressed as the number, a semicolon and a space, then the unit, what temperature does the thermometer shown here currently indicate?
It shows 41; °C
